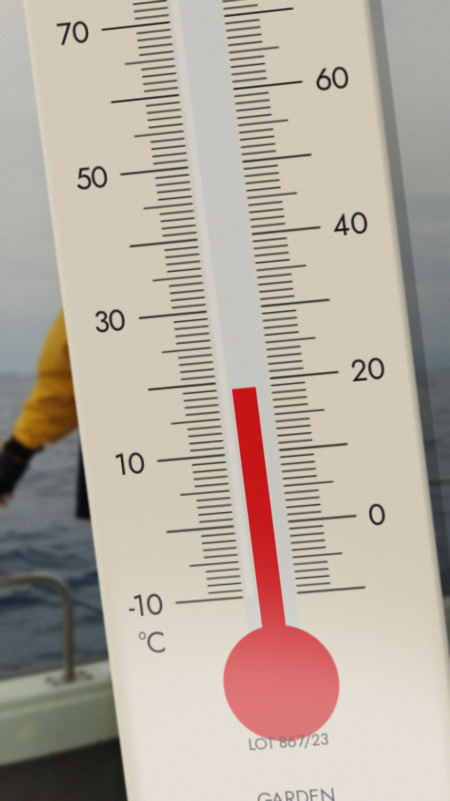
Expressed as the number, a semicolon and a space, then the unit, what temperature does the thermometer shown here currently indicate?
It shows 19; °C
